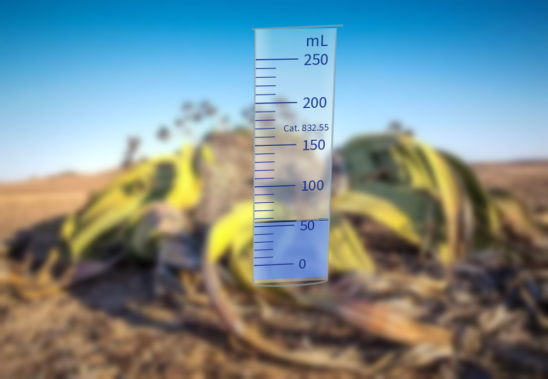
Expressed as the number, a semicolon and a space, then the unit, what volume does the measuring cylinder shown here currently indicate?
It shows 55; mL
